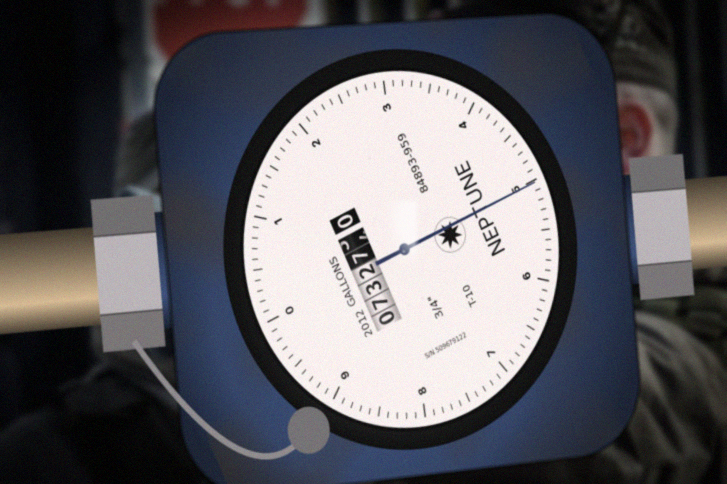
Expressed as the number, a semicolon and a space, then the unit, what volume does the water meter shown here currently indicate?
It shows 732735.0; gal
